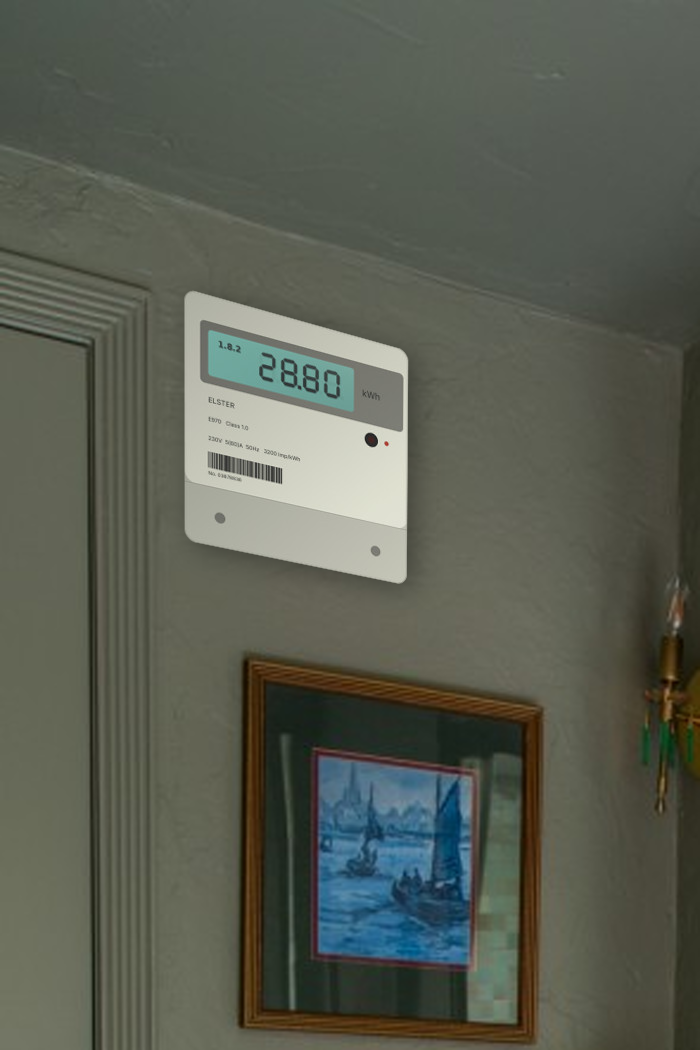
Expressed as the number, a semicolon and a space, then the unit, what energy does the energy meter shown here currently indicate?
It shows 28.80; kWh
